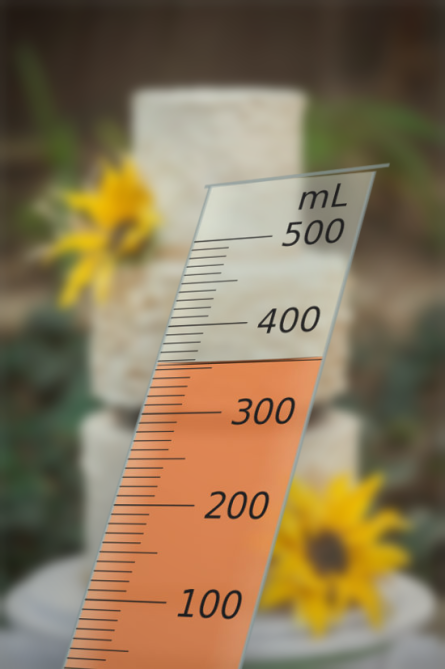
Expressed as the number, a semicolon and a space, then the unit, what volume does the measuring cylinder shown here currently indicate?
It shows 355; mL
